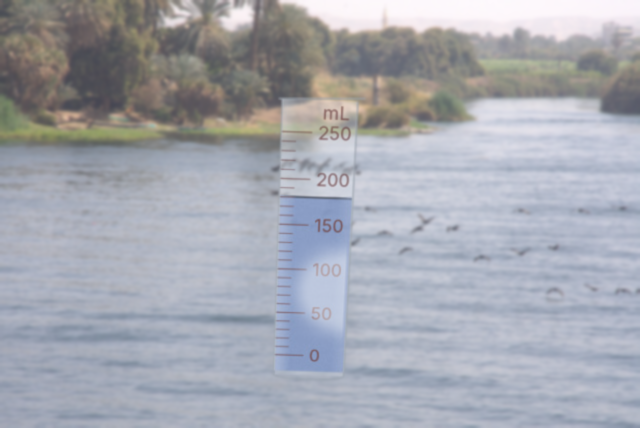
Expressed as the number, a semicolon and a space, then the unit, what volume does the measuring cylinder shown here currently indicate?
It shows 180; mL
